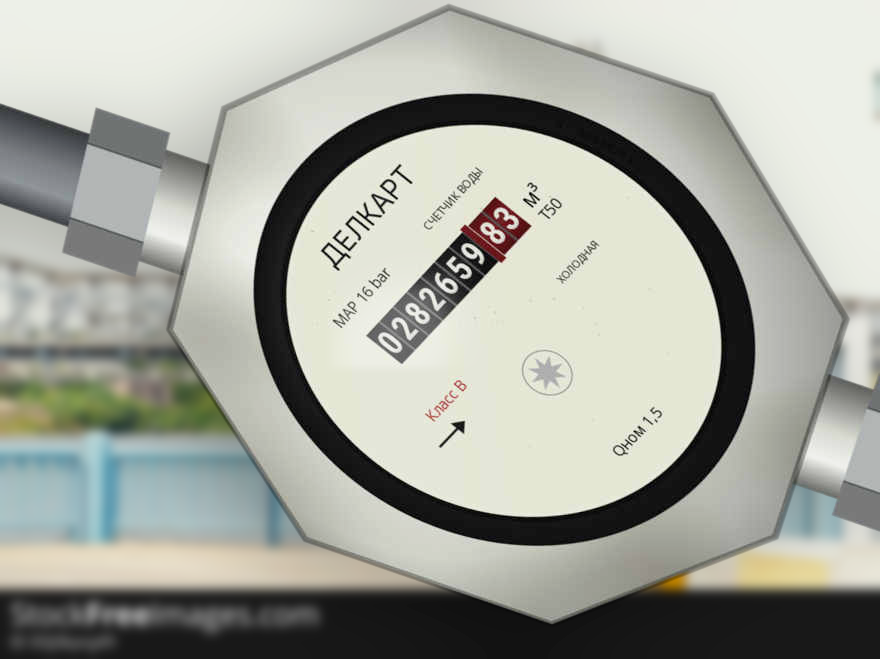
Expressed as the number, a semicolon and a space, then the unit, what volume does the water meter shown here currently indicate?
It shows 282659.83; m³
